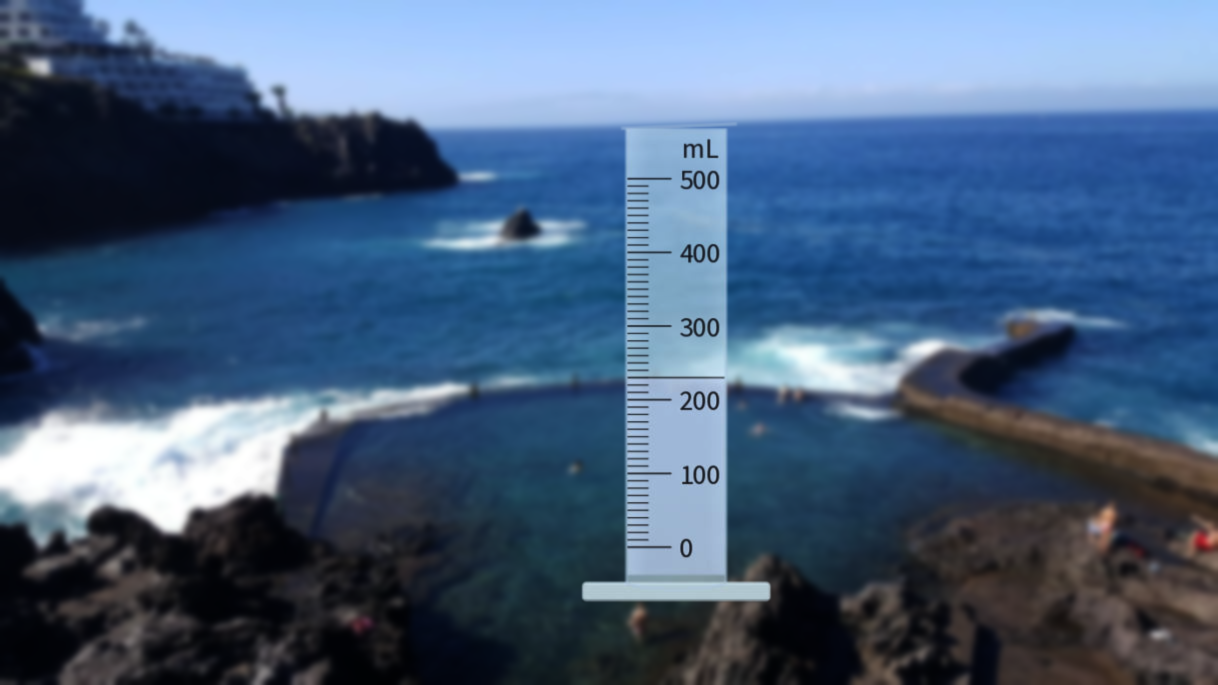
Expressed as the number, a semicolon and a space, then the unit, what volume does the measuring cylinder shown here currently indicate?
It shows 230; mL
